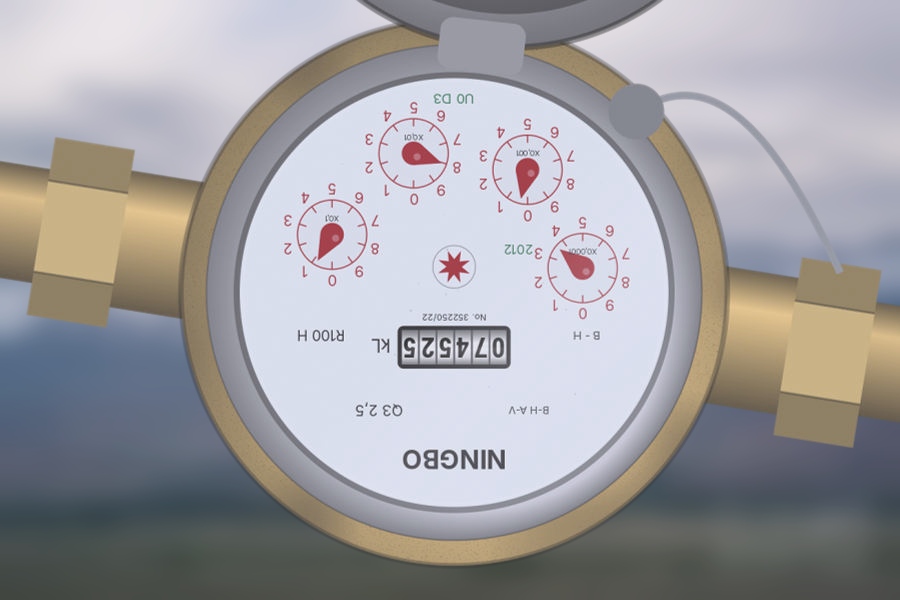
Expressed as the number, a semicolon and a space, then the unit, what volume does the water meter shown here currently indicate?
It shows 74525.0803; kL
